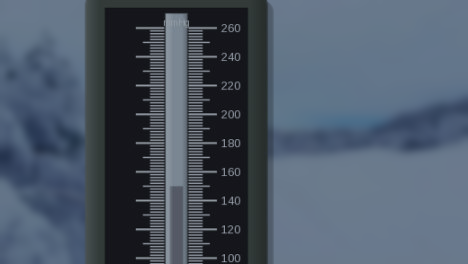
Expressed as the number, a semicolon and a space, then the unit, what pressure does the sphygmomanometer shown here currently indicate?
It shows 150; mmHg
